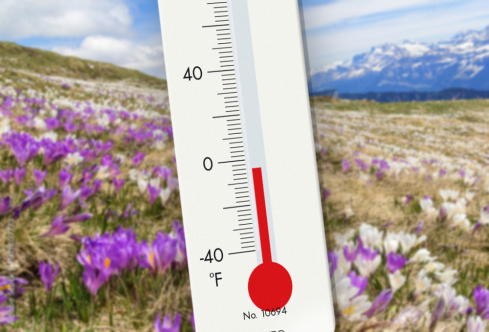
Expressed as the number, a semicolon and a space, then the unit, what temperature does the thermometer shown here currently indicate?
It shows -4; °F
